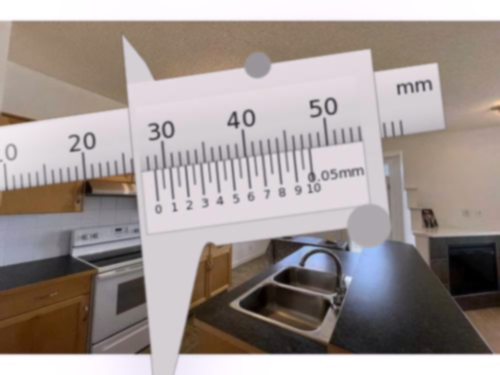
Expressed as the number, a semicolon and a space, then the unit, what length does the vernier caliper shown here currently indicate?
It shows 28.8; mm
